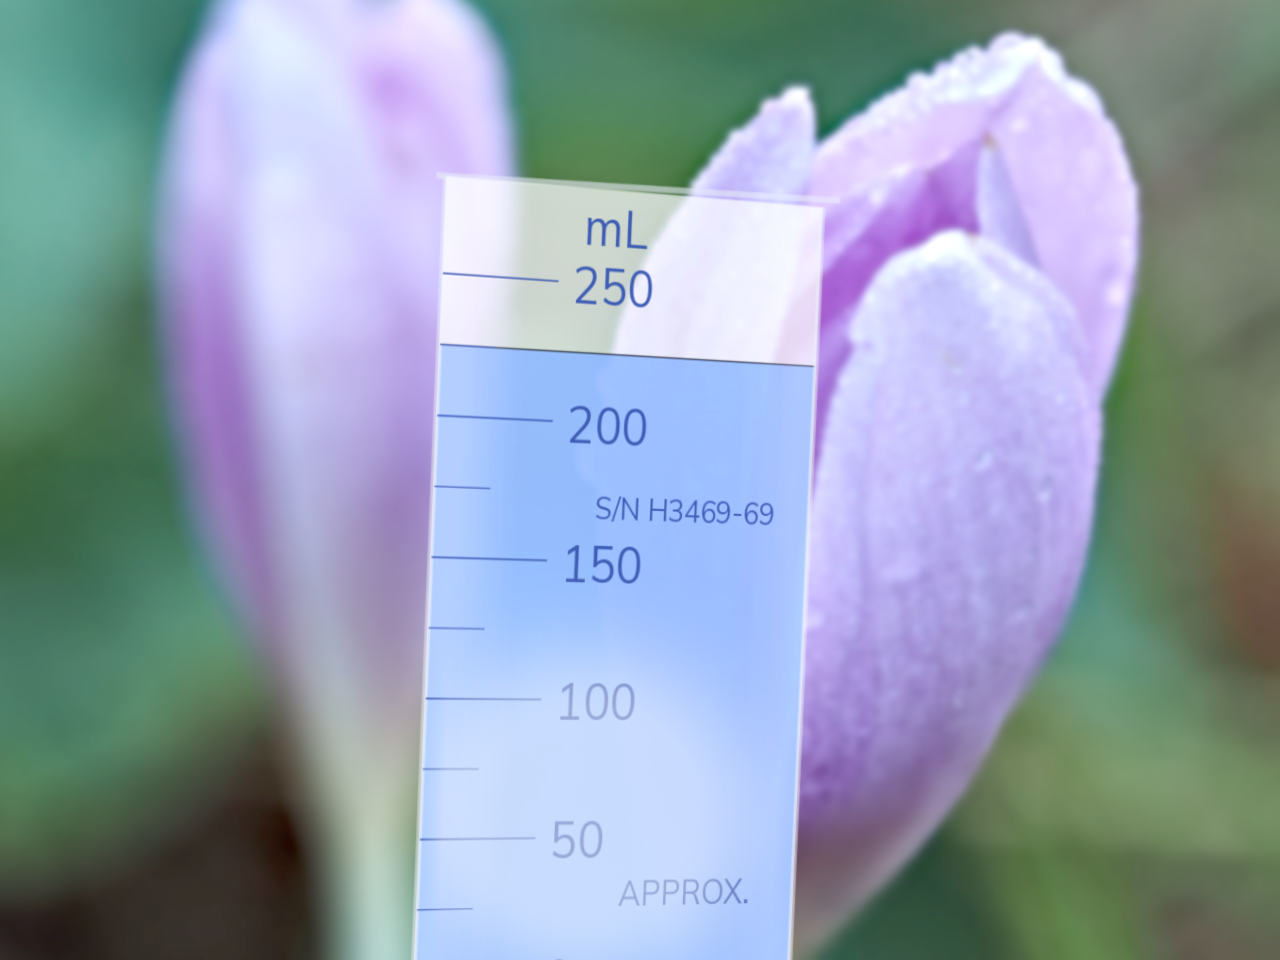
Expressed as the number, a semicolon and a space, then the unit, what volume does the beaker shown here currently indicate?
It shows 225; mL
